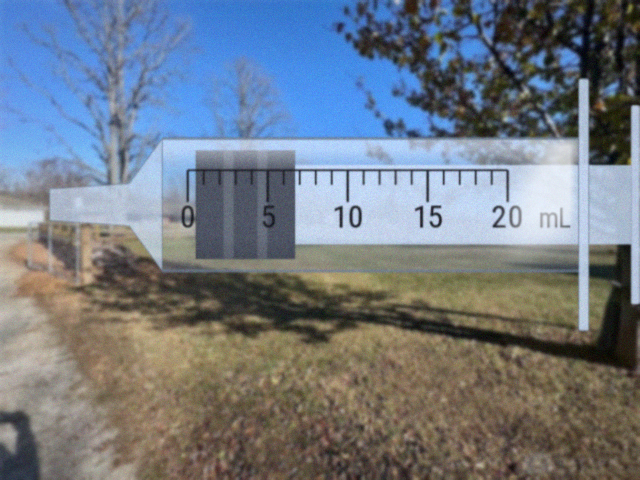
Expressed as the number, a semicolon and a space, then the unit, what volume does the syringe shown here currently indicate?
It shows 0.5; mL
